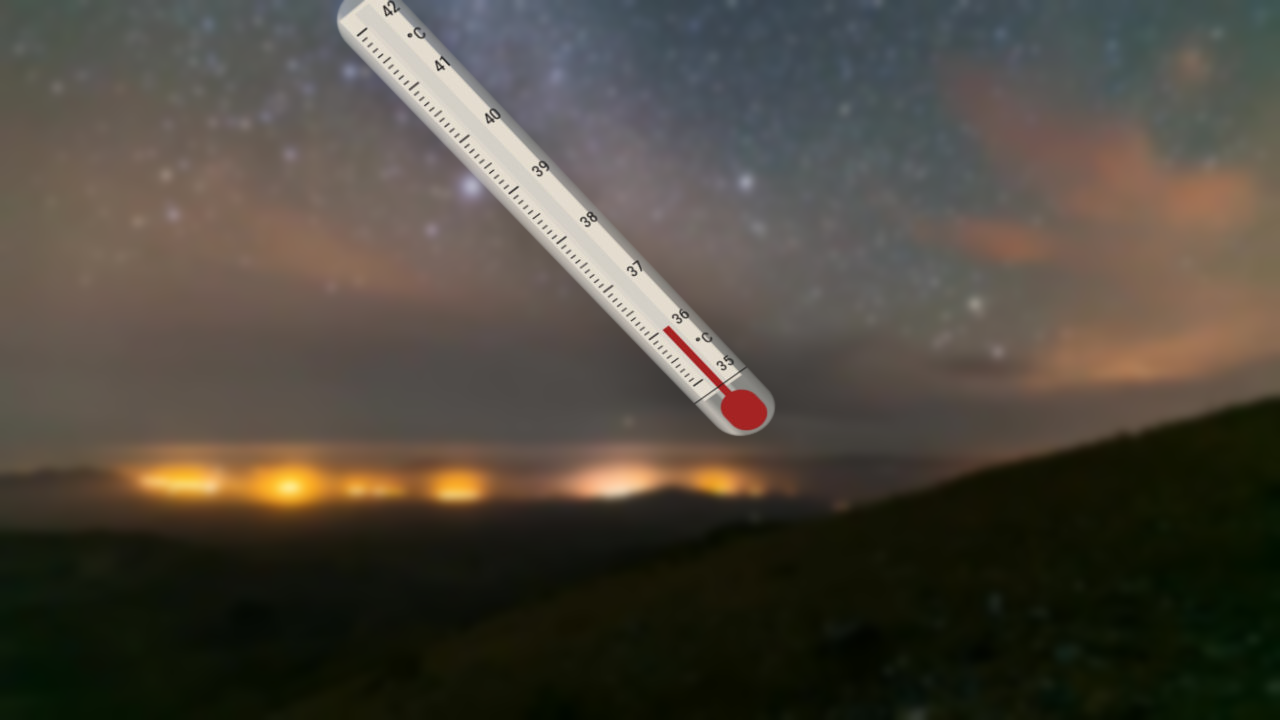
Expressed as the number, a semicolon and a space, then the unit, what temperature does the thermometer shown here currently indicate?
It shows 36; °C
